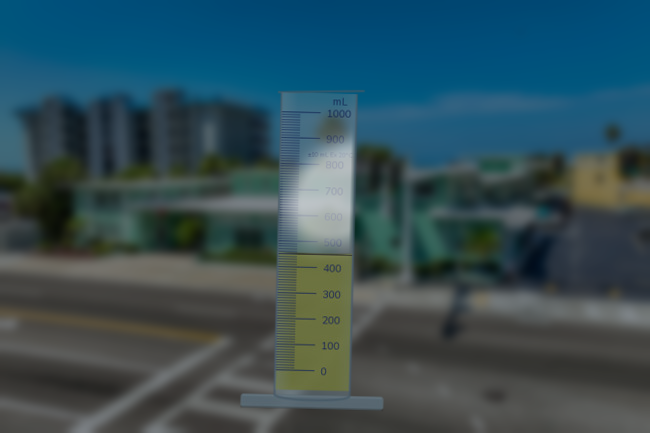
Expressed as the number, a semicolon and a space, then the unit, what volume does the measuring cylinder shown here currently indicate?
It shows 450; mL
